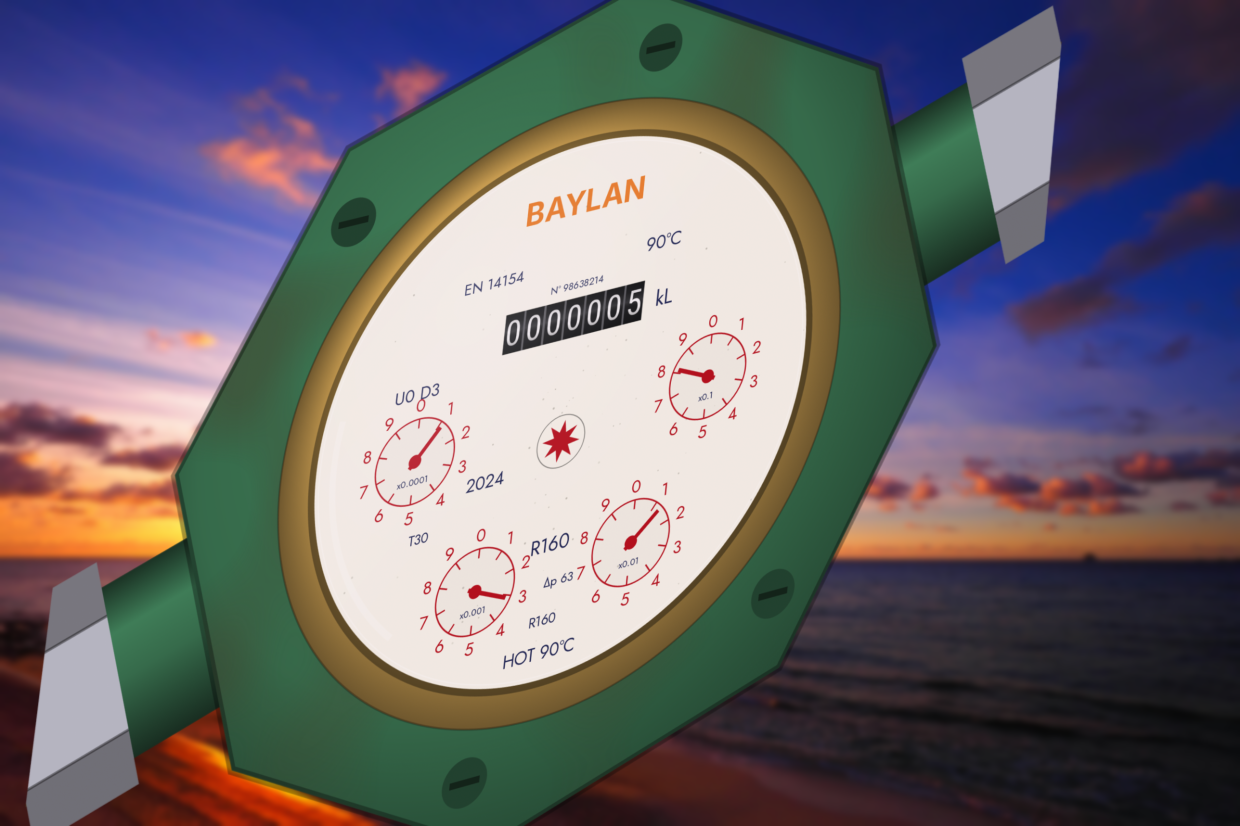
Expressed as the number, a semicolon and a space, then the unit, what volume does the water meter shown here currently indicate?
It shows 5.8131; kL
